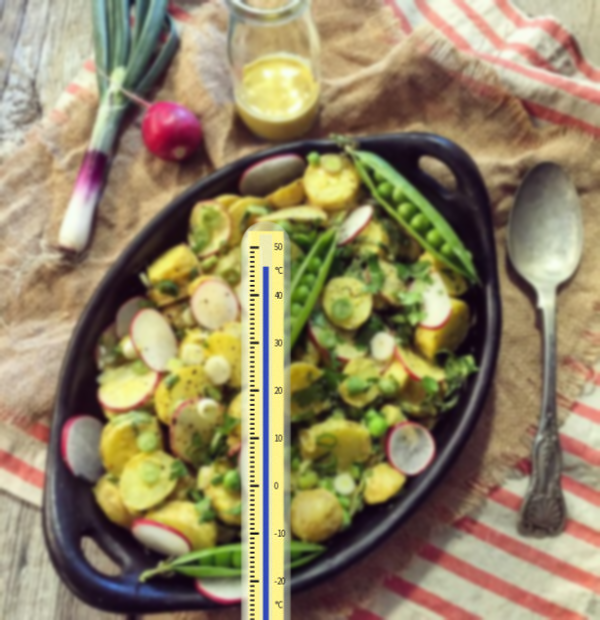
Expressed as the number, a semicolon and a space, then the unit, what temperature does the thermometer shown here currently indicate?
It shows 46; °C
